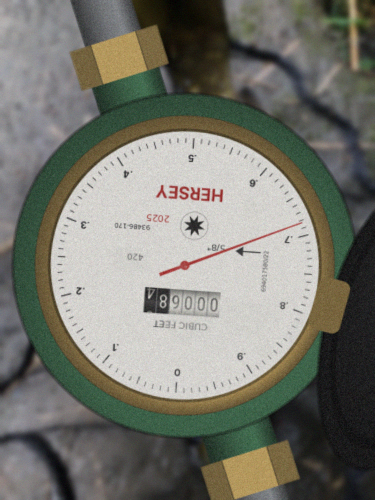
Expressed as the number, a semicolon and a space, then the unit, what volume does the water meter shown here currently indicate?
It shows 683.68; ft³
